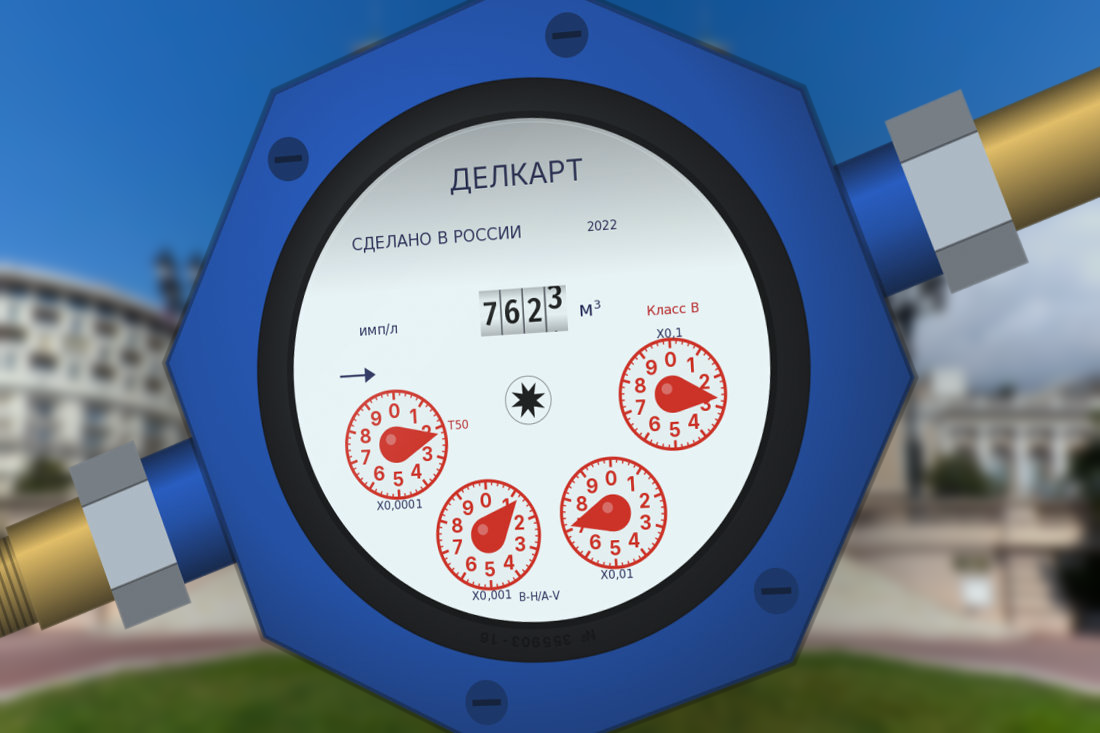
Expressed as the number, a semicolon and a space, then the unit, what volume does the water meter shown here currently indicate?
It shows 7623.2712; m³
